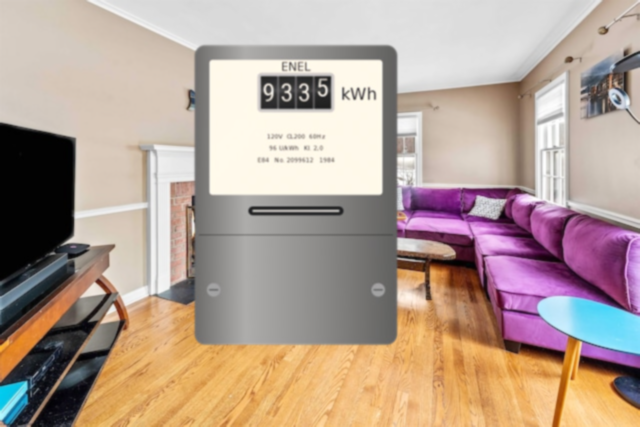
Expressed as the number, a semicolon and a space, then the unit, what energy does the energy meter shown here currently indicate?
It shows 9335; kWh
